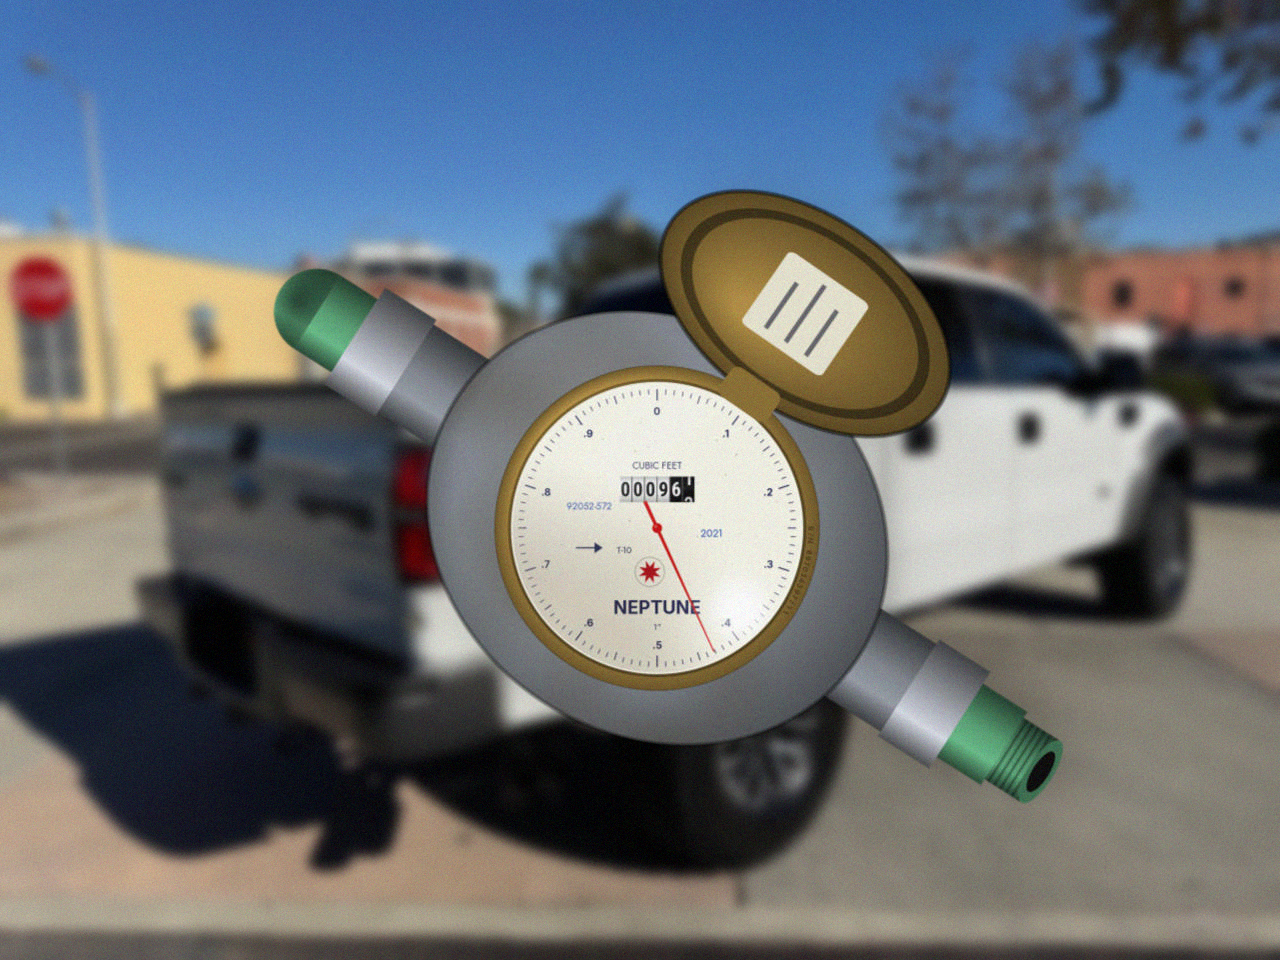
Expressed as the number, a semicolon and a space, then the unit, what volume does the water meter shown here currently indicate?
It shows 961.43; ft³
